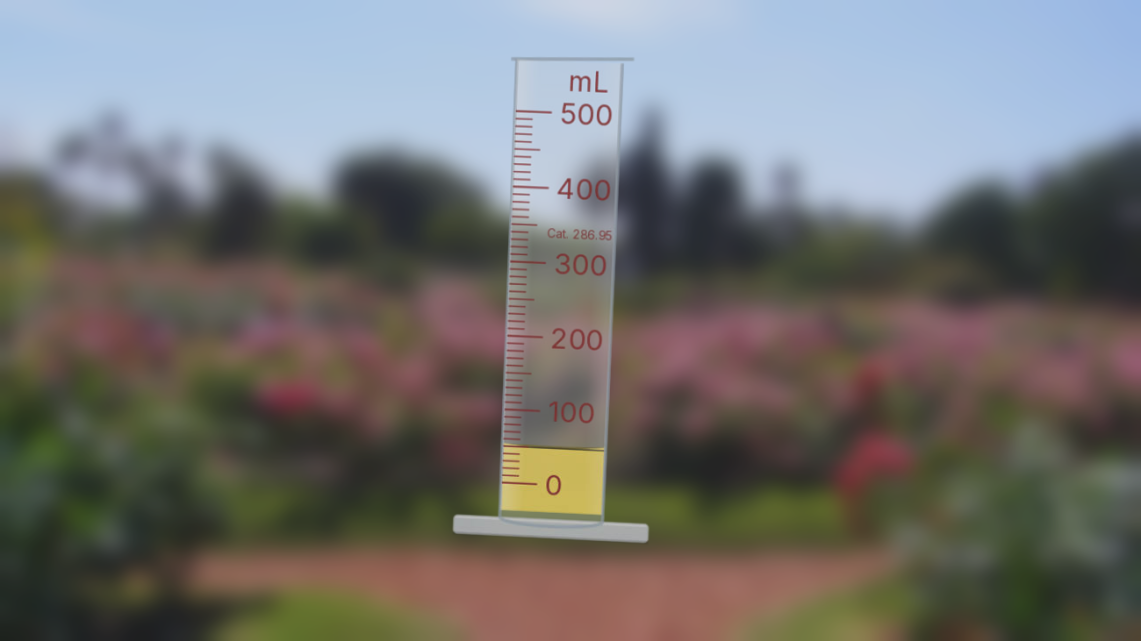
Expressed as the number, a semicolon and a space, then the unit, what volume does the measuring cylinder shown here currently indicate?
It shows 50; mL
